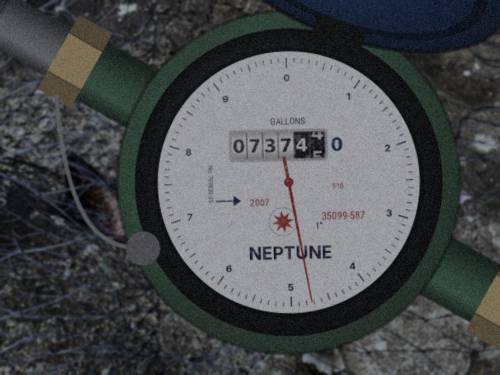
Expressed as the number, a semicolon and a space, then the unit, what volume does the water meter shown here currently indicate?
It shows 737444.7; gal
